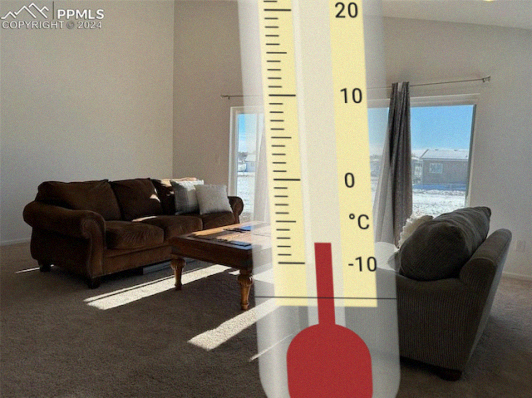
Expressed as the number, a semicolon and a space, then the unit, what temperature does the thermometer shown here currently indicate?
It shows -7.5; °C
